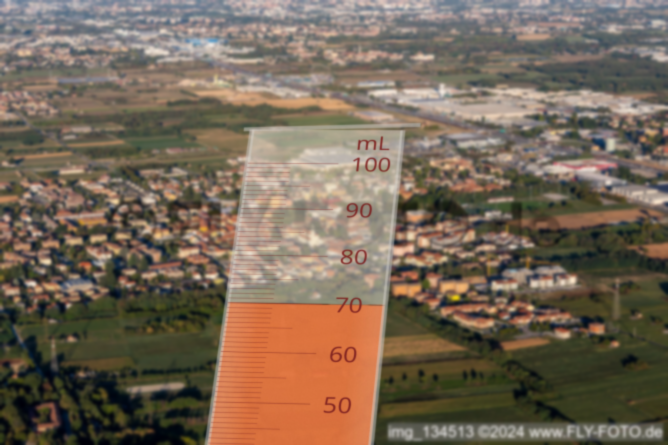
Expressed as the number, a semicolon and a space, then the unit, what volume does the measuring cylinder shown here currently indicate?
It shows 70; mL
